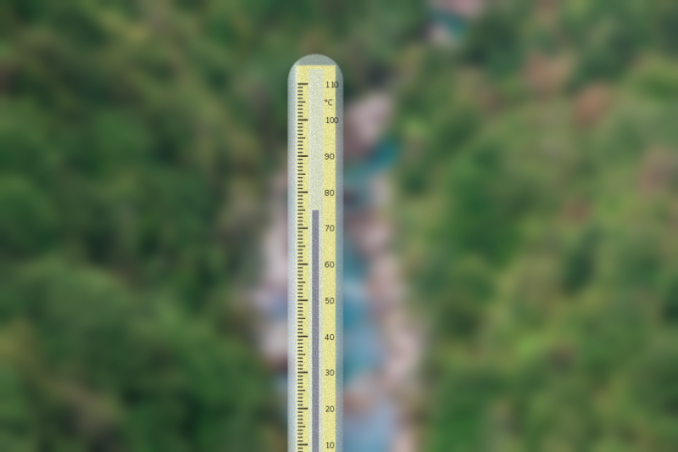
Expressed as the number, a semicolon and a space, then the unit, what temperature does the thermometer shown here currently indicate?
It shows 75; °C
